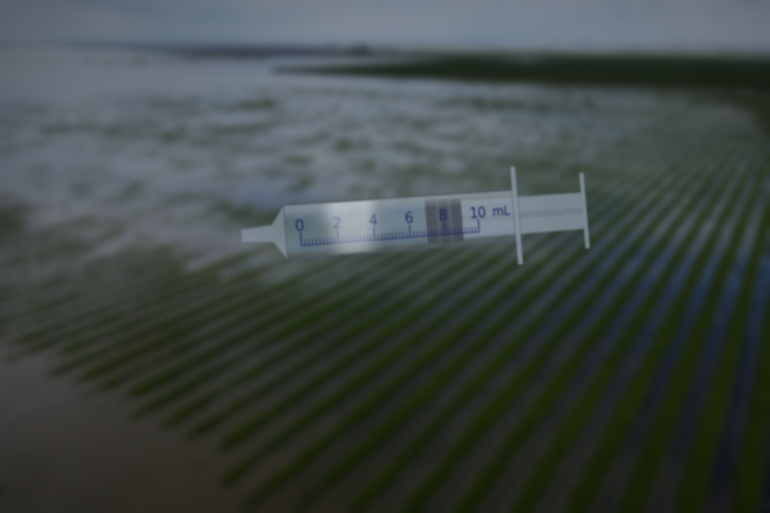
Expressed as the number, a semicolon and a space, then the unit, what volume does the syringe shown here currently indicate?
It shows 7; mL
